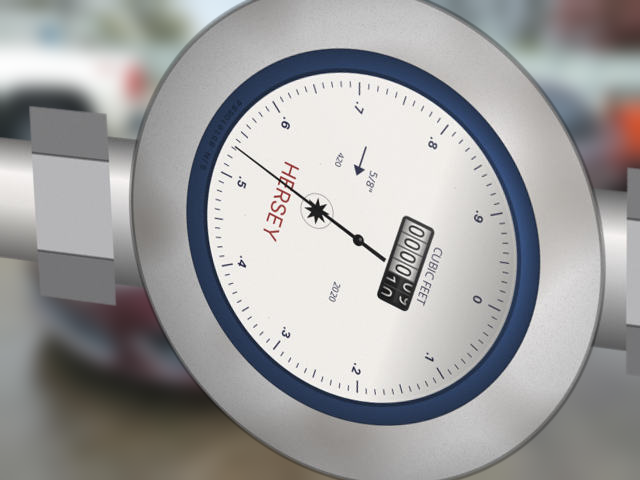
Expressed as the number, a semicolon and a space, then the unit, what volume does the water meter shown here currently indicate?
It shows 9.53; ft³
